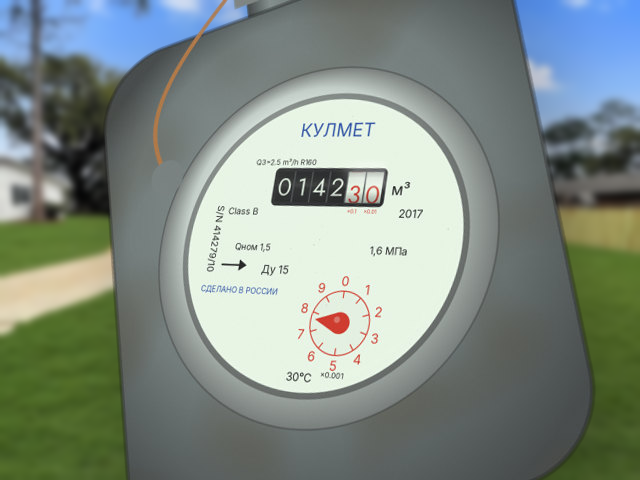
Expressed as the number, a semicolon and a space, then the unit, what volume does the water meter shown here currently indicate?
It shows 142.297; m³
